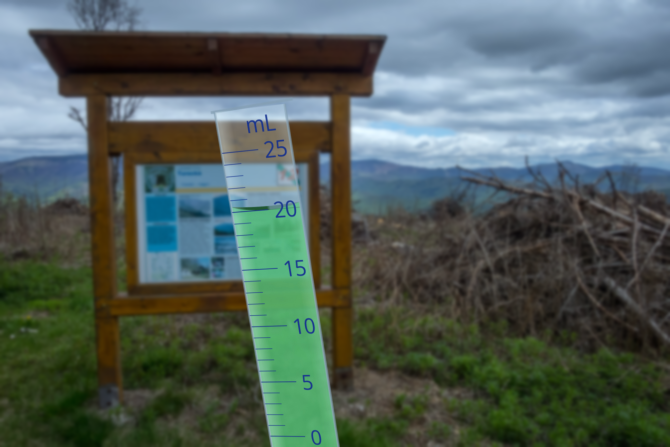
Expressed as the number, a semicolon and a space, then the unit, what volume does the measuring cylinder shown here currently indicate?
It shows 20; mL
